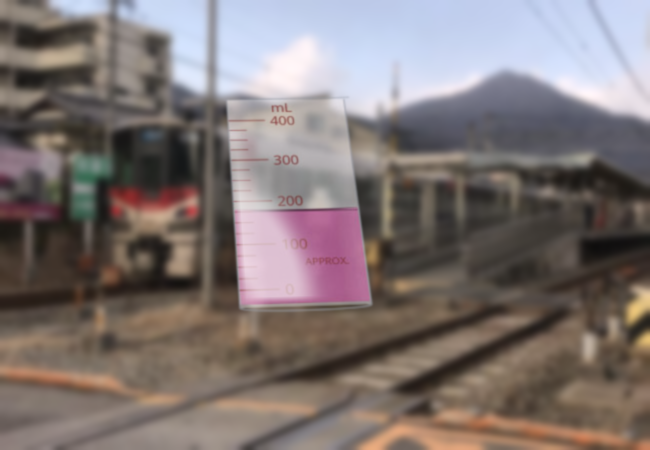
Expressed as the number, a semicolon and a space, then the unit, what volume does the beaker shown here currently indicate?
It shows 175; mL
